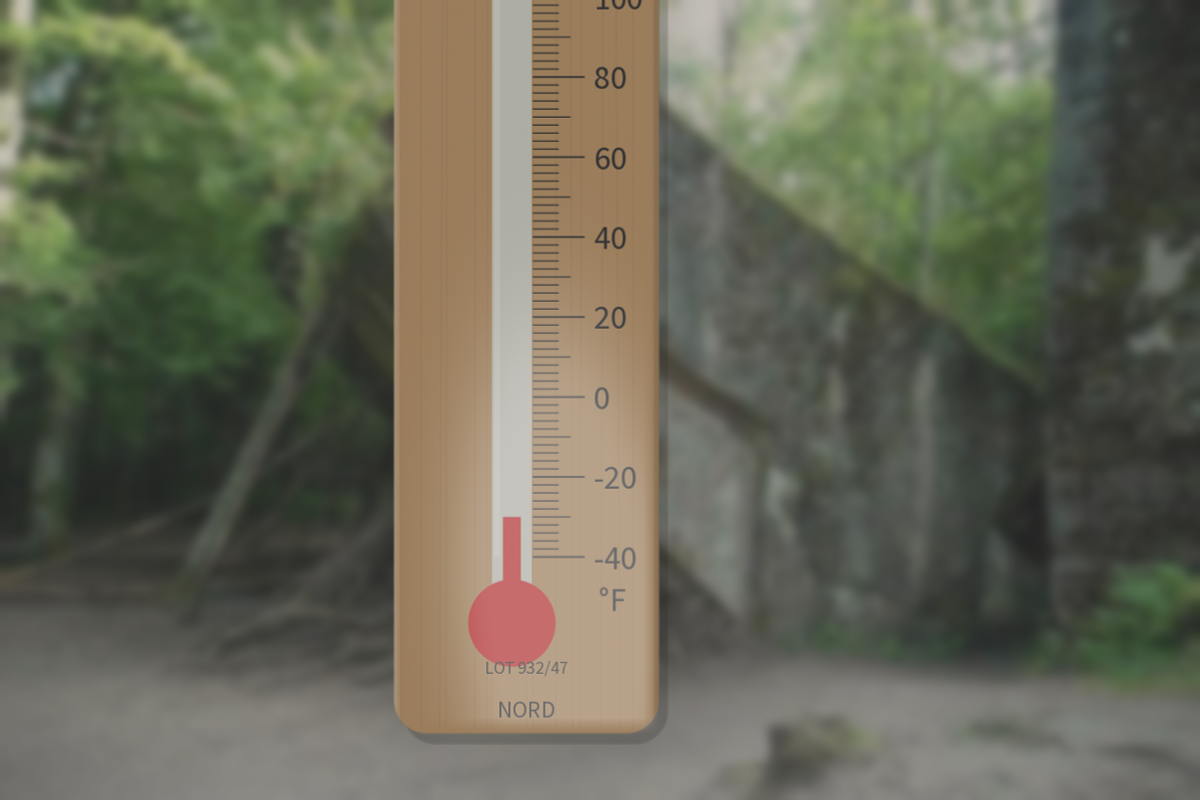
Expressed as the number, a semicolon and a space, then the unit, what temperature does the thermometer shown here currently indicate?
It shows -30; °F
